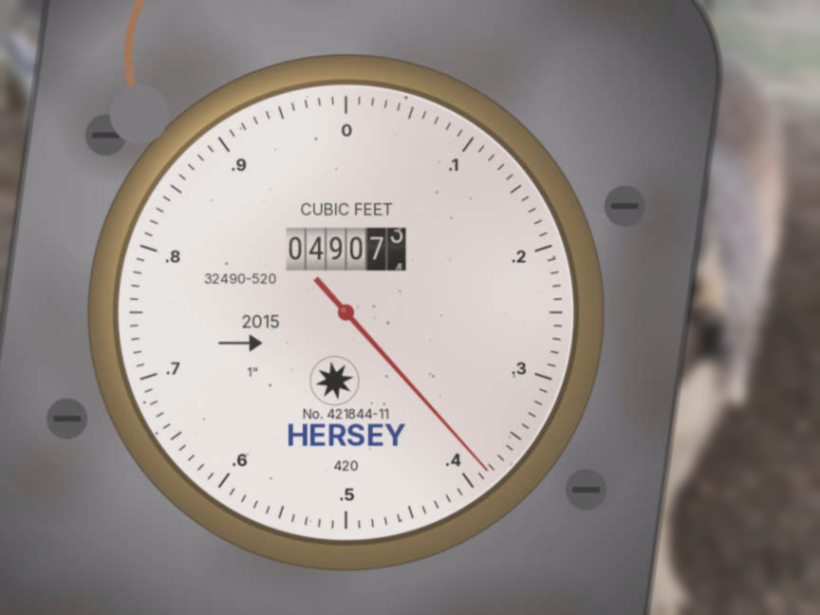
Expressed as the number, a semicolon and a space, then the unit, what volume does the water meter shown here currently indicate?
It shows 49073.38; ft³
